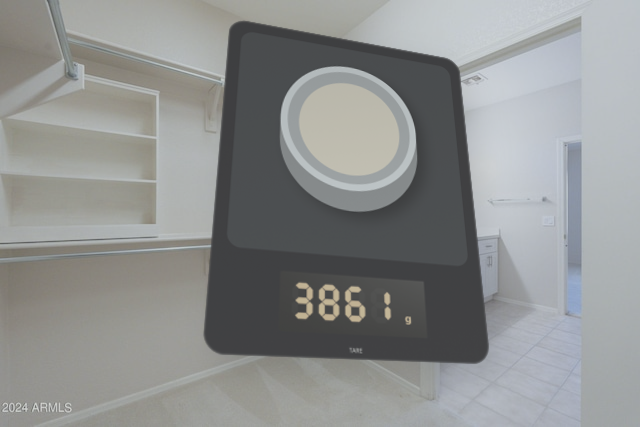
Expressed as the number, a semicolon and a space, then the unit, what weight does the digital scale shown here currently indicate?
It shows 3861; g
